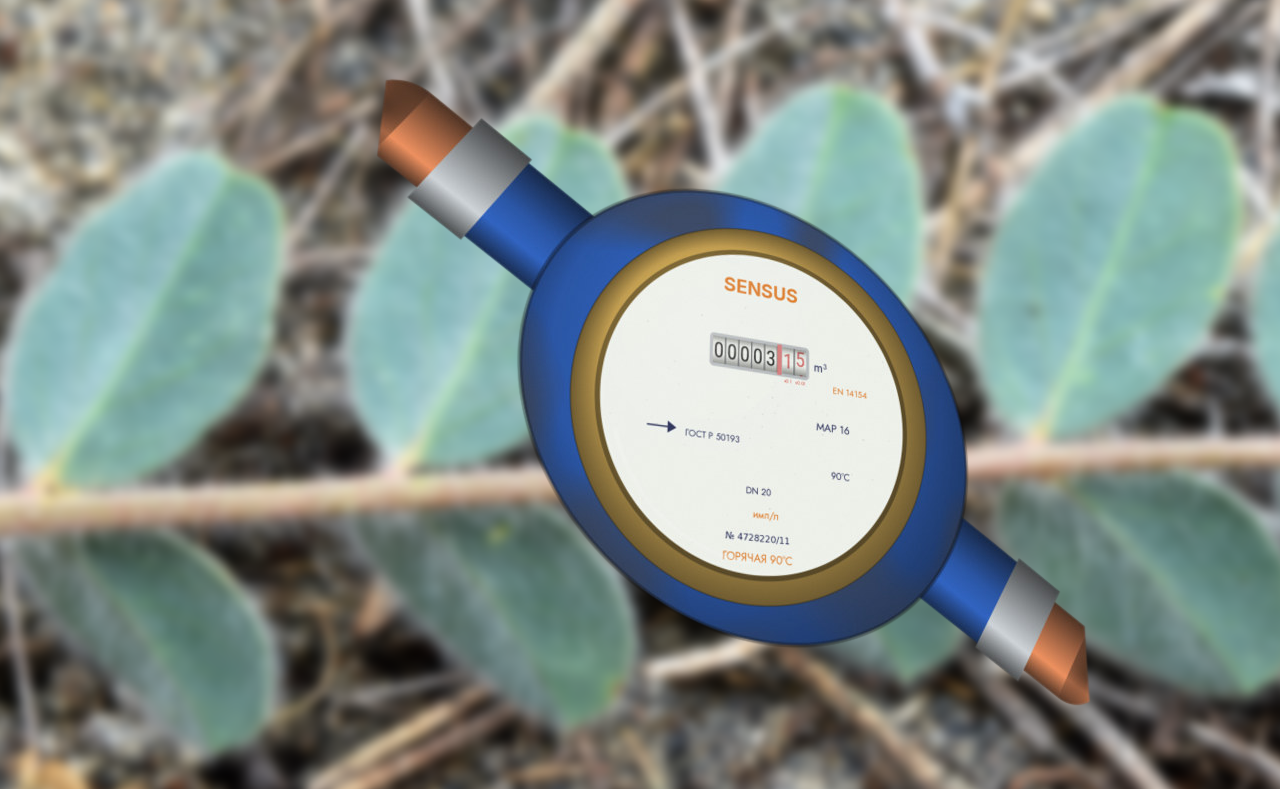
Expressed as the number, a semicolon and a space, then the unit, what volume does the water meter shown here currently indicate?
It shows 3.15; m³
